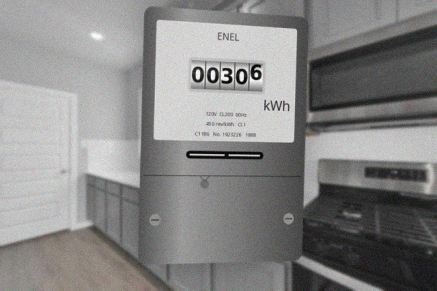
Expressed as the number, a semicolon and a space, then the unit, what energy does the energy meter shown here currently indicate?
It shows 306; kWh
